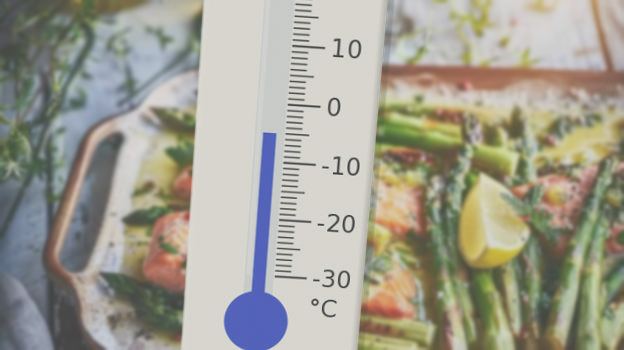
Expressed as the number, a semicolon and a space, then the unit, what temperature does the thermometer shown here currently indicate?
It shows -5; °C
